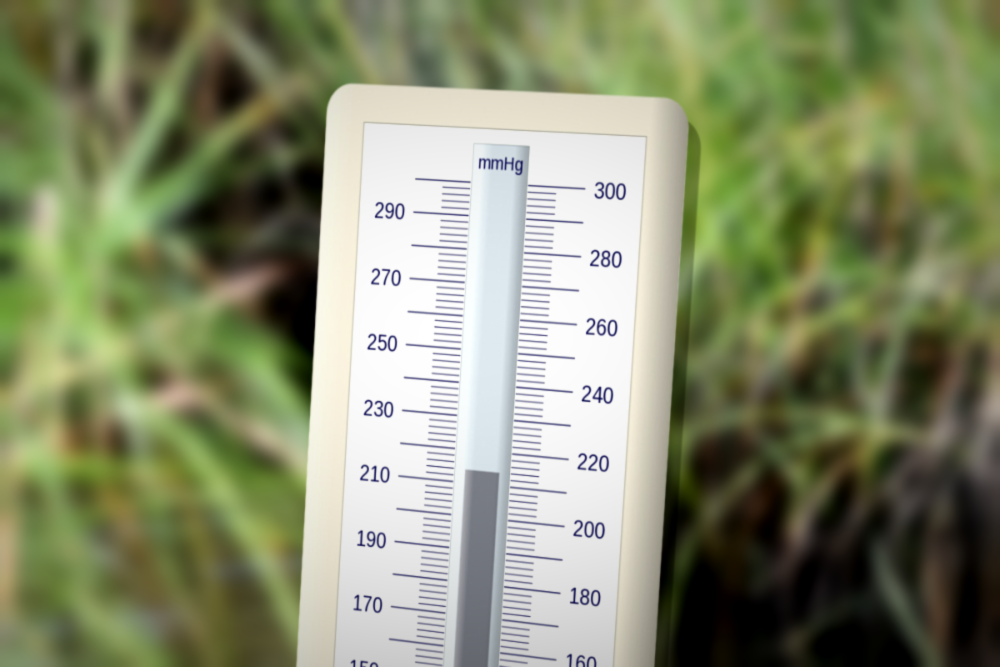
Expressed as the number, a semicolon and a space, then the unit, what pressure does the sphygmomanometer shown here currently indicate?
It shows 214; mmHg
